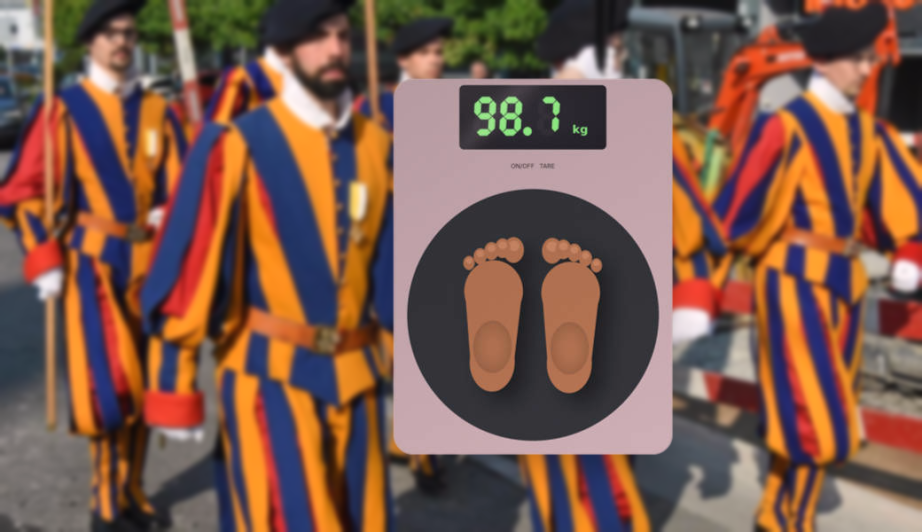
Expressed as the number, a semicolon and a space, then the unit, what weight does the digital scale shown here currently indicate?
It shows 98.7; kg
